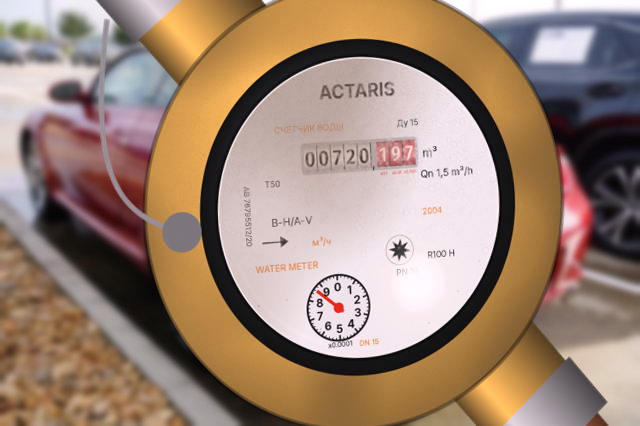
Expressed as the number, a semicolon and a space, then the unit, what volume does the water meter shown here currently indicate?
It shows 720.1978; m³
